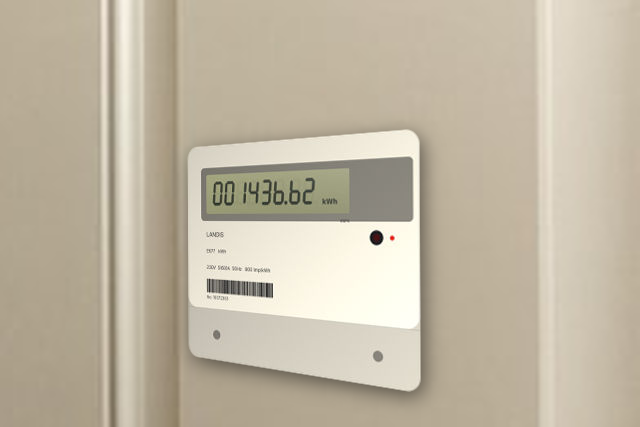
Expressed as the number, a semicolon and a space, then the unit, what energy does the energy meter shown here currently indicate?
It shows 1436.62; kWh
